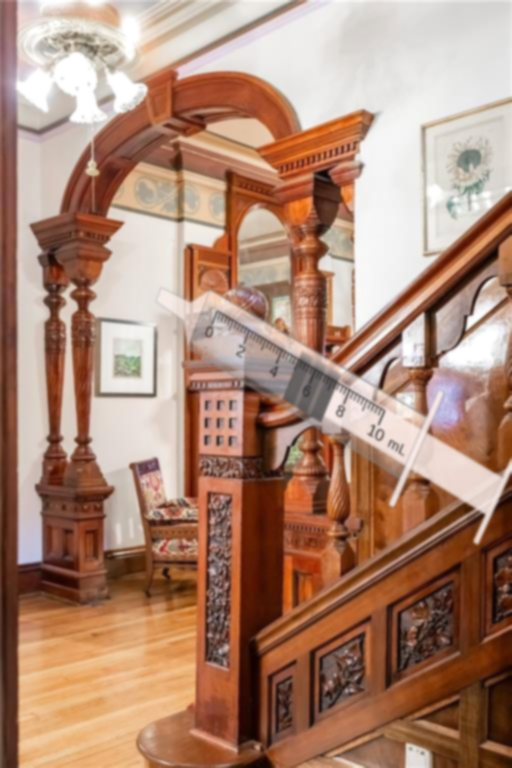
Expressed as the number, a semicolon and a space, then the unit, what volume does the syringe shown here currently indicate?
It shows 5; mL
